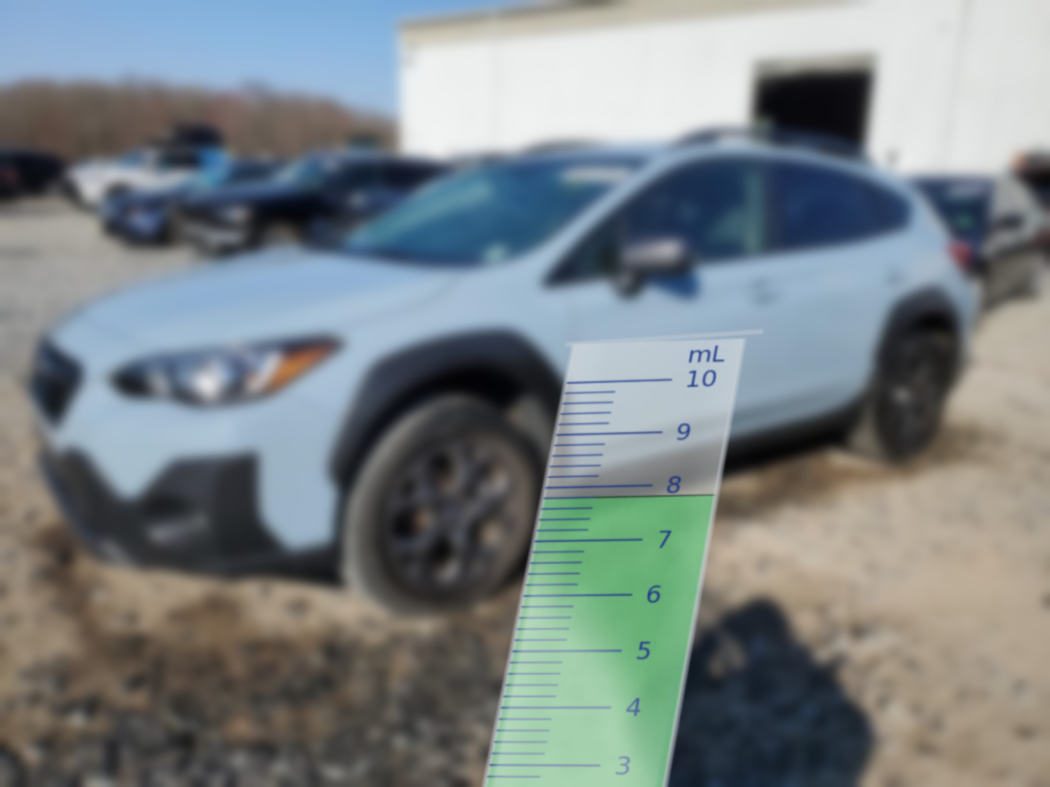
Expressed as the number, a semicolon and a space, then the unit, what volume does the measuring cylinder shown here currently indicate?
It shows 7.8; mL
